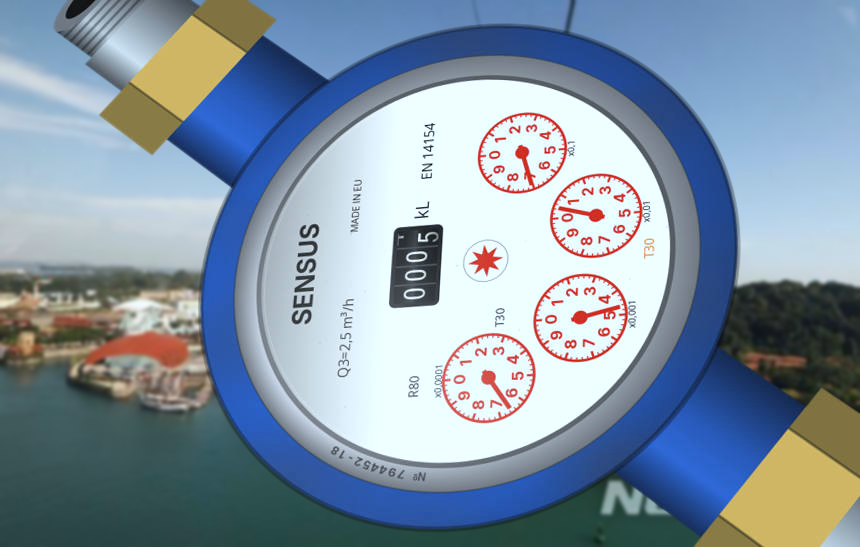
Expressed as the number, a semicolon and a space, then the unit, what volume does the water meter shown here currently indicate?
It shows 4.7046; kL
